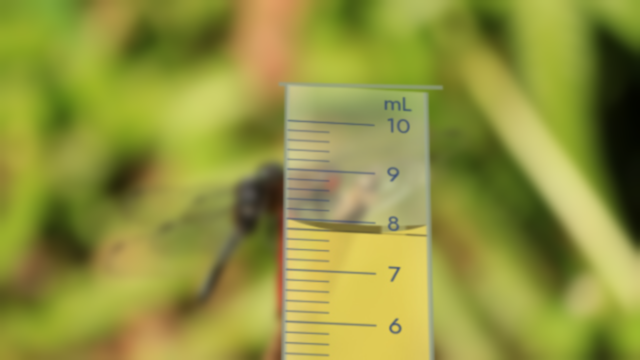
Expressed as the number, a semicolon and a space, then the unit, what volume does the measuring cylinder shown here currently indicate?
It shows 7.8; mL
